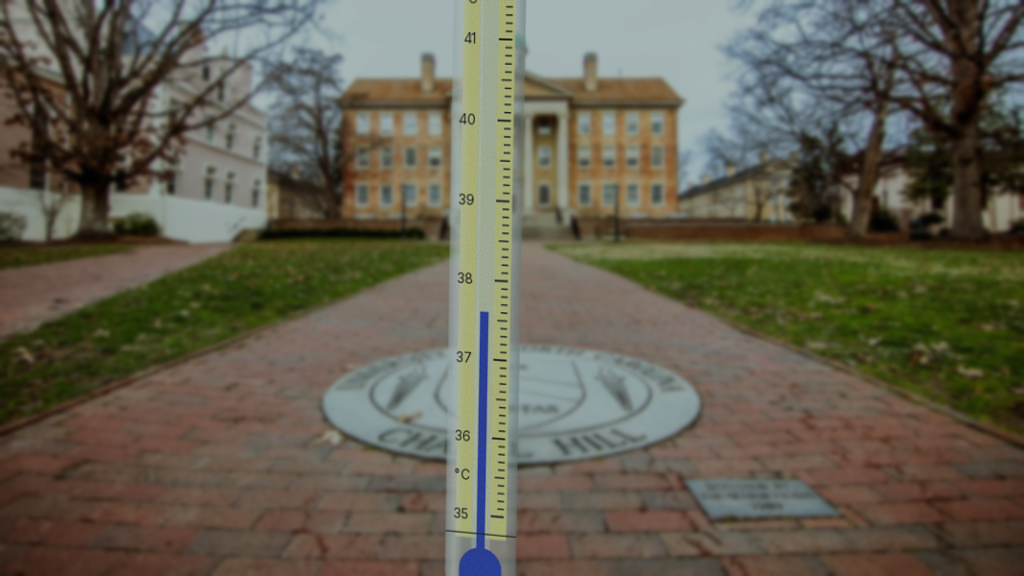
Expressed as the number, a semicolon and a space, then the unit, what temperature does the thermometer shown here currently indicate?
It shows 37.6; °C
